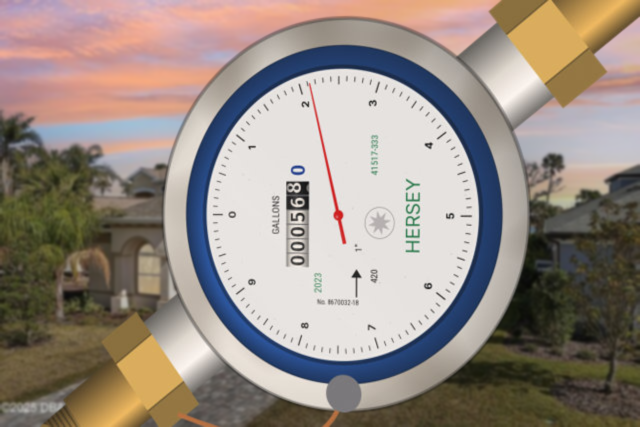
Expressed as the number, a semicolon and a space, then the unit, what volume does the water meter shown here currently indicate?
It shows 5682.1; gal
